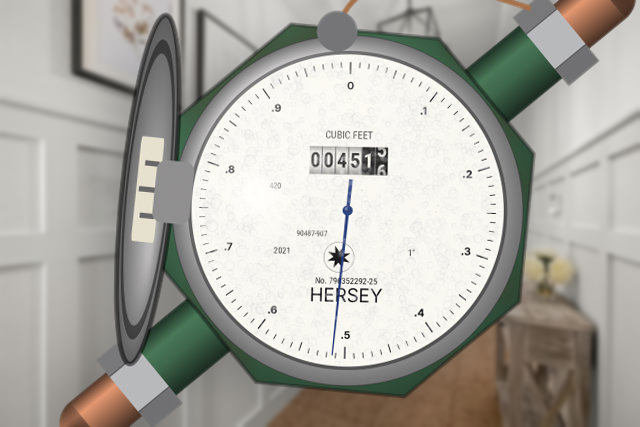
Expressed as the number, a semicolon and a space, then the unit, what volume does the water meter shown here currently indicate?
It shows 4515.51; ft³
